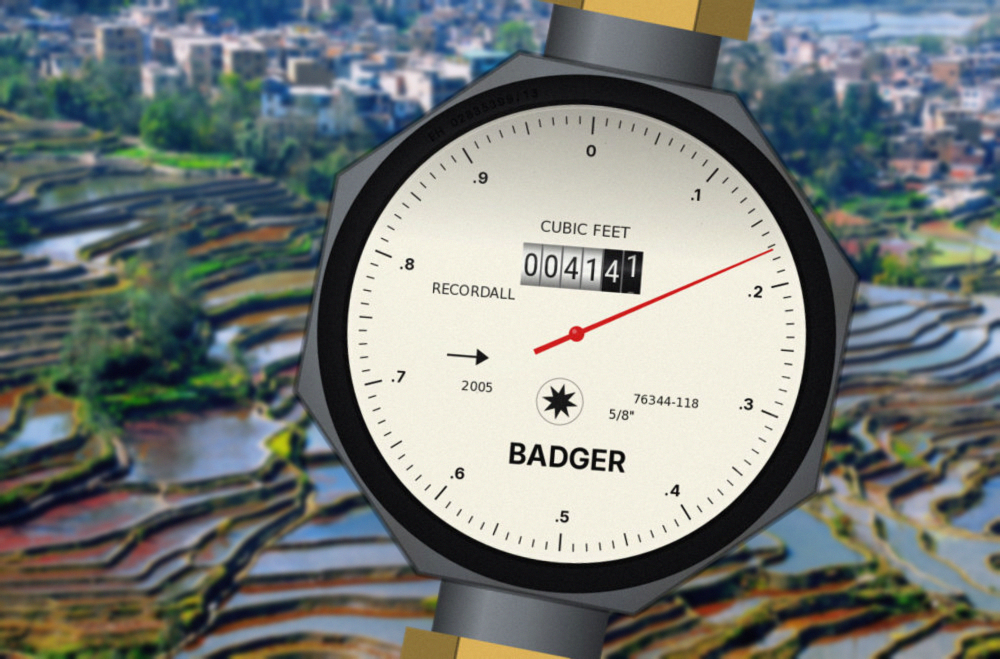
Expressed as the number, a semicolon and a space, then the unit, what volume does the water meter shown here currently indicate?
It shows 4141.17; ft³
